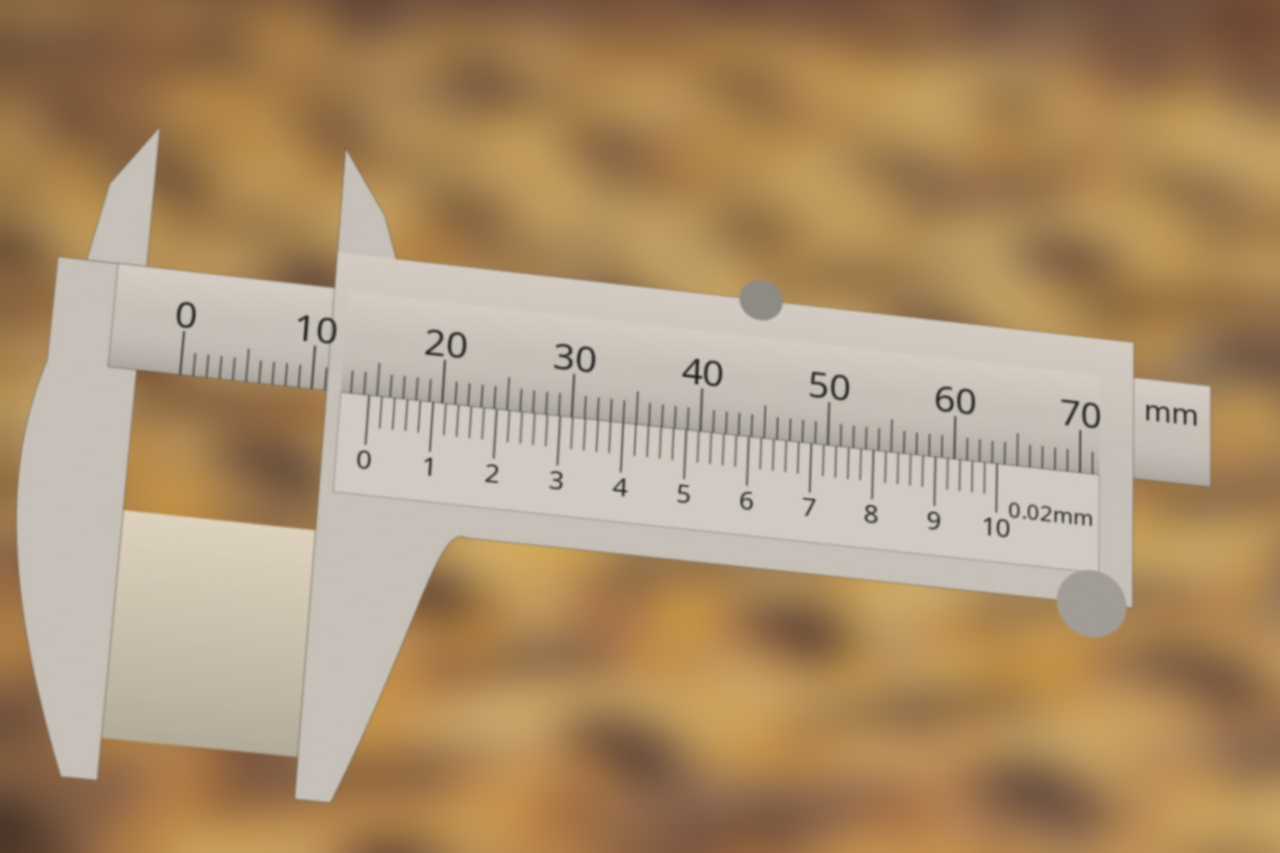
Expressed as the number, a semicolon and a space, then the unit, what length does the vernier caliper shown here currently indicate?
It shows 14.4; mm
